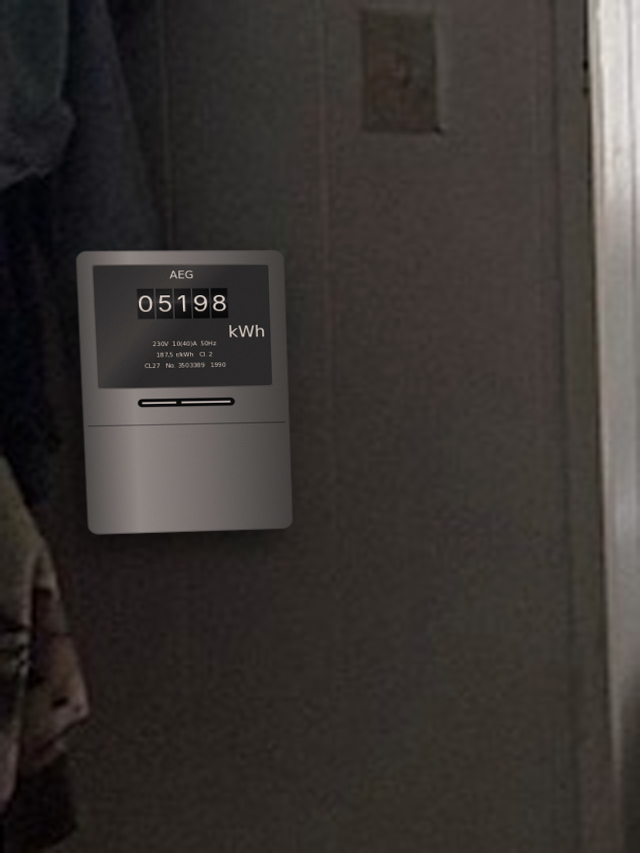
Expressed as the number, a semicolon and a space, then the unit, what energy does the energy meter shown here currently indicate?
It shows 5198; kWh
